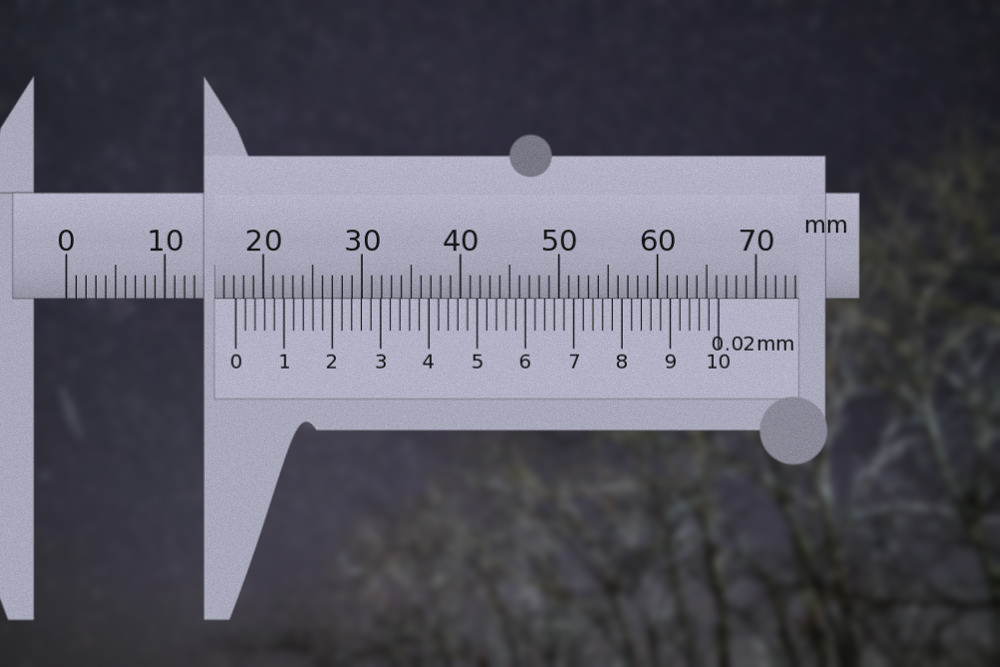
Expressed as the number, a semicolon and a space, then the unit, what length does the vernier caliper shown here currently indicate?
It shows 17.2; mm
